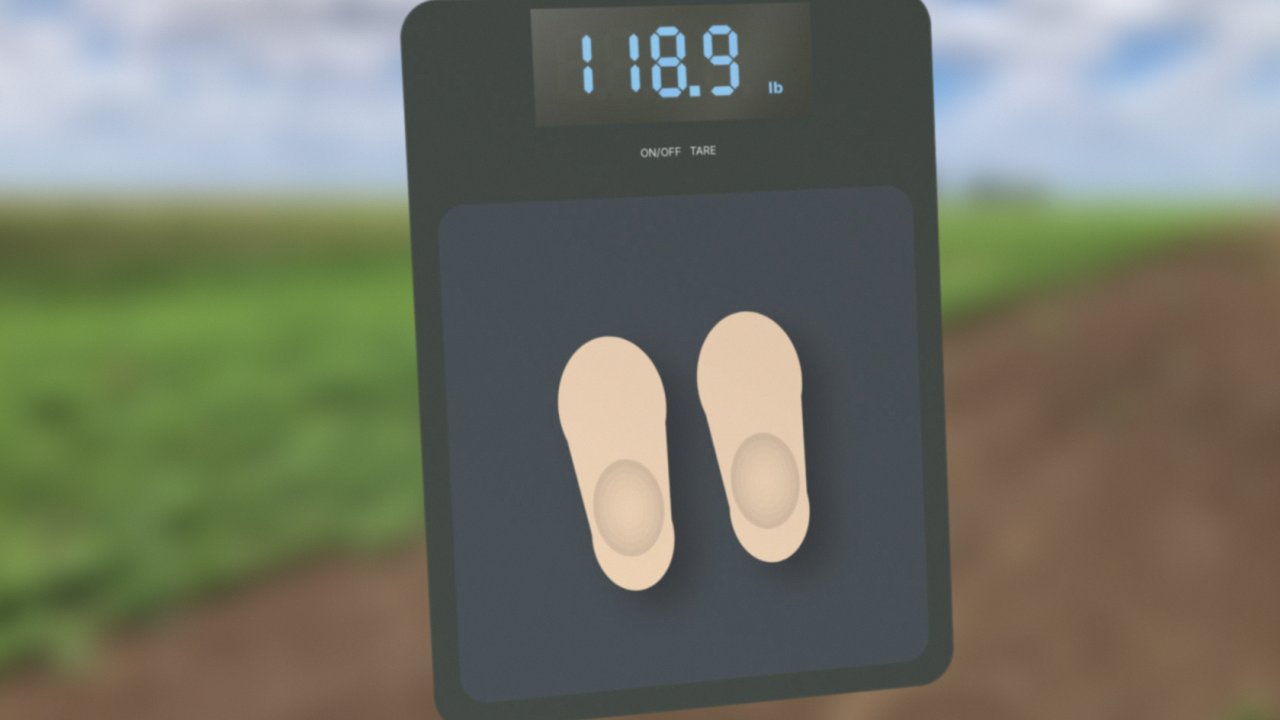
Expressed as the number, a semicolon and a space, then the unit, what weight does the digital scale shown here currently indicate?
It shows 118.9; lb
